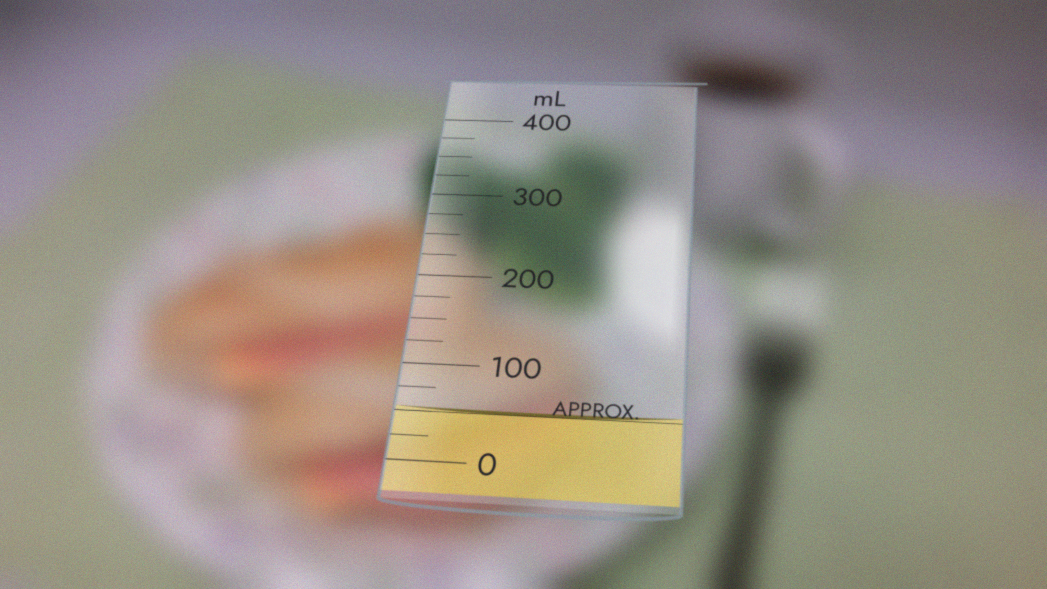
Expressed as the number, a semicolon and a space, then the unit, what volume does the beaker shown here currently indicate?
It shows 50; mL
